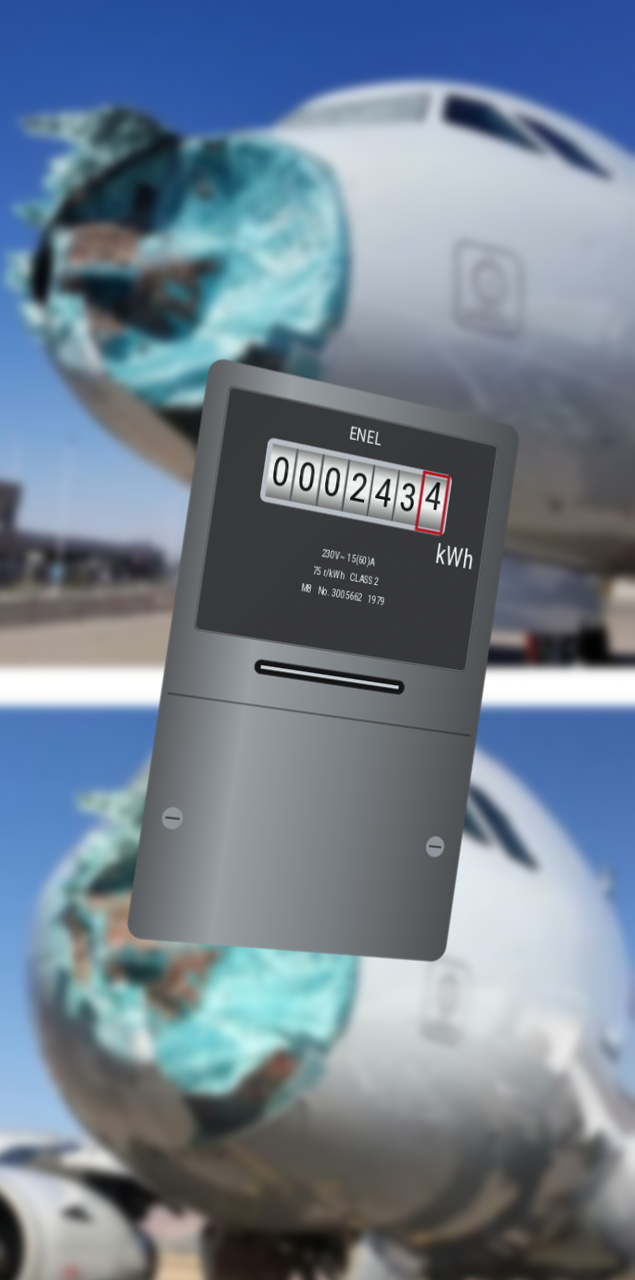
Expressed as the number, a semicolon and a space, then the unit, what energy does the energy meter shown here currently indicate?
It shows 243.4; kWh
